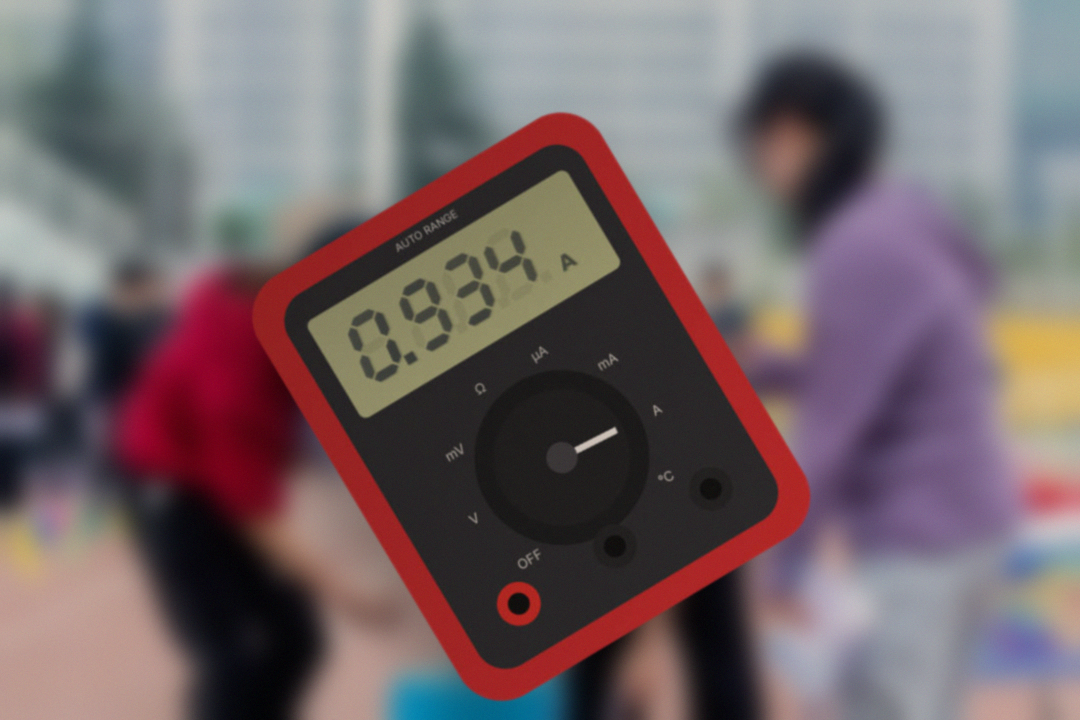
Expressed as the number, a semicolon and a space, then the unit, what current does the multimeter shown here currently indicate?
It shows 0.934; A
